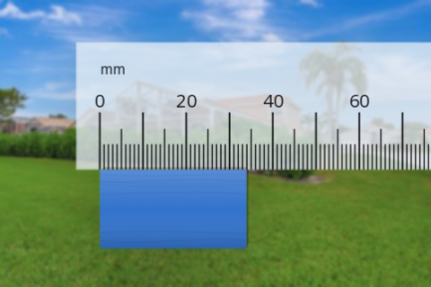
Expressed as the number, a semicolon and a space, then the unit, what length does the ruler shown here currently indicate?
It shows 34; mm
